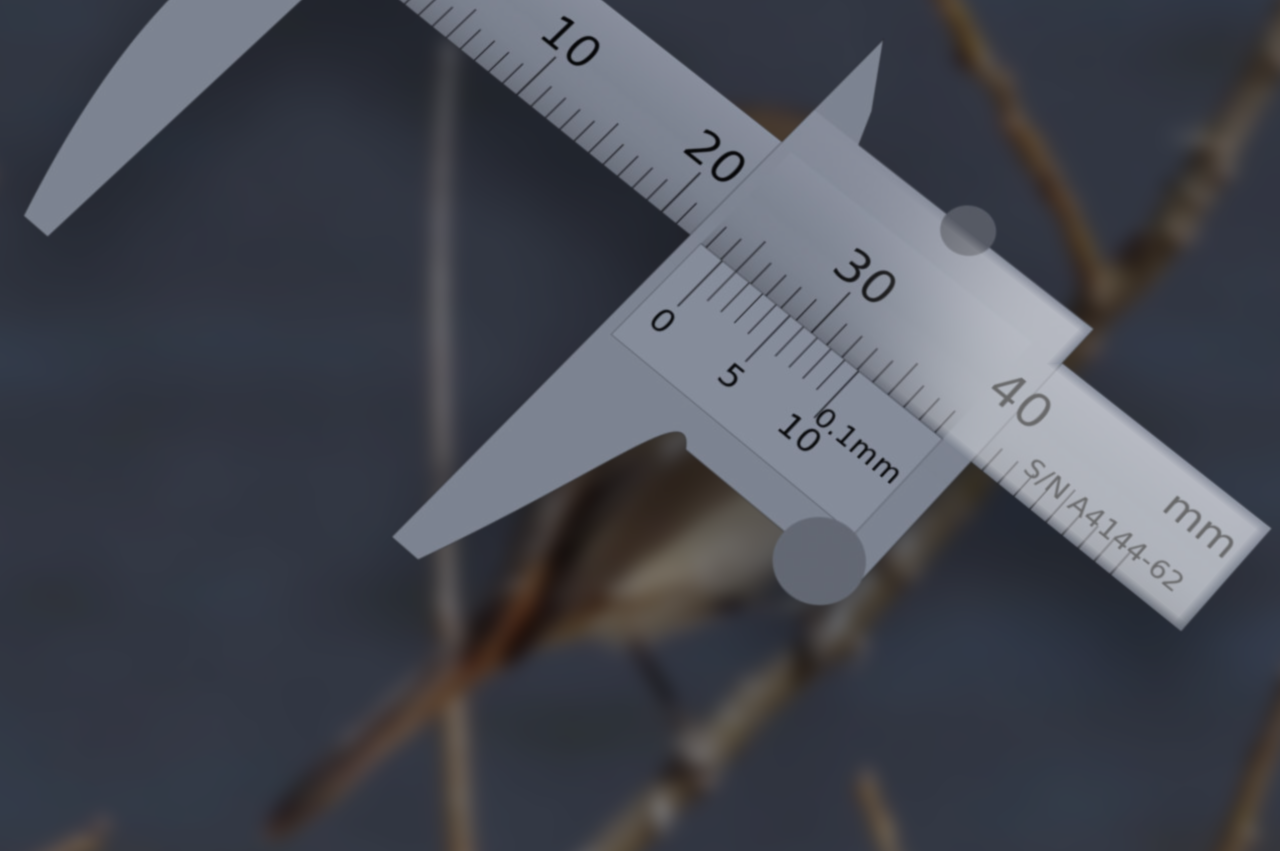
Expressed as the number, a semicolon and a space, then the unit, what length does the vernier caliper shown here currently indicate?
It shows 24.1; mm
